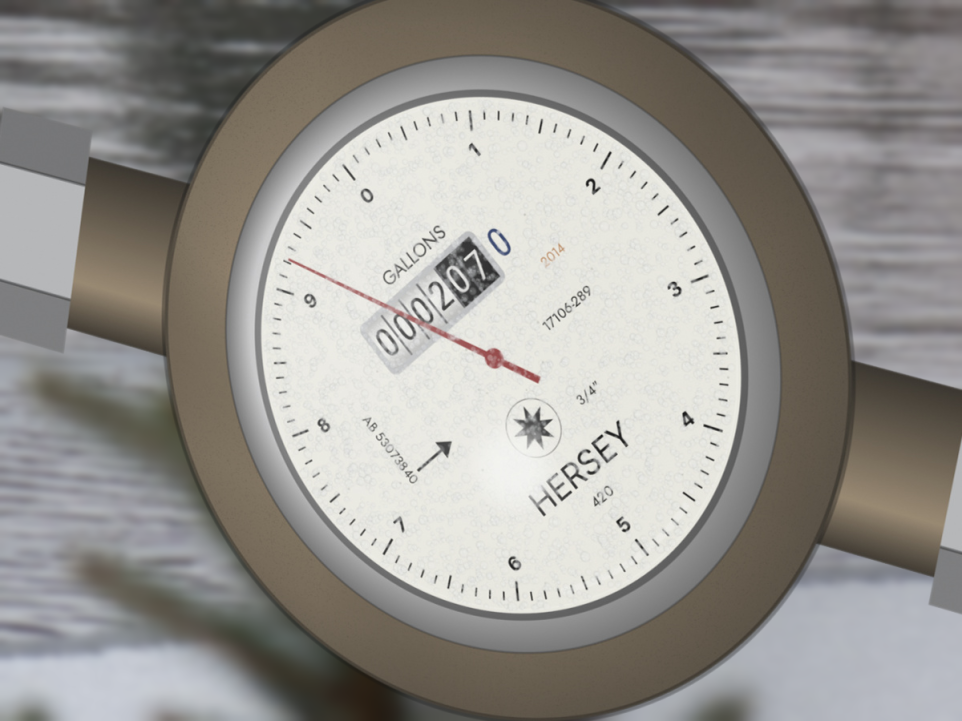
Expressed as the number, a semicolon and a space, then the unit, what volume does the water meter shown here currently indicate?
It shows 2069.2; gal
